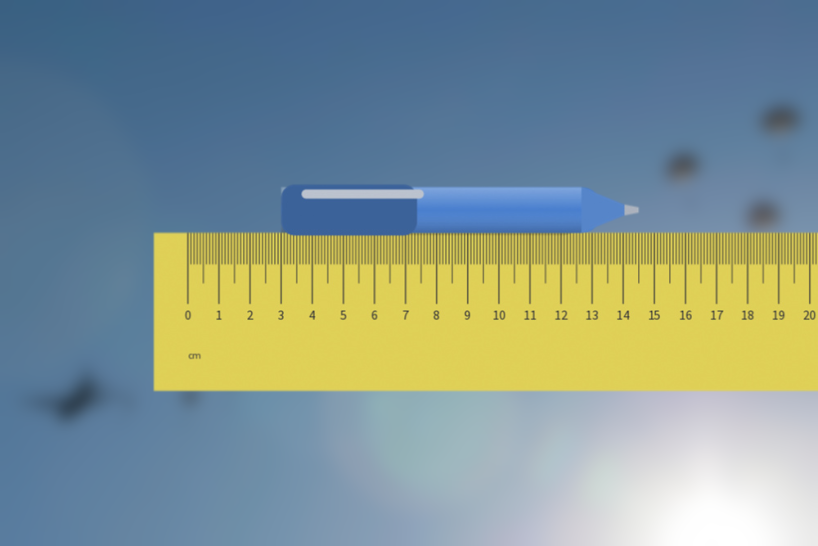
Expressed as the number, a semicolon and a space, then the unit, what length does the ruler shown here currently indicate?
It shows 11.5; cm
